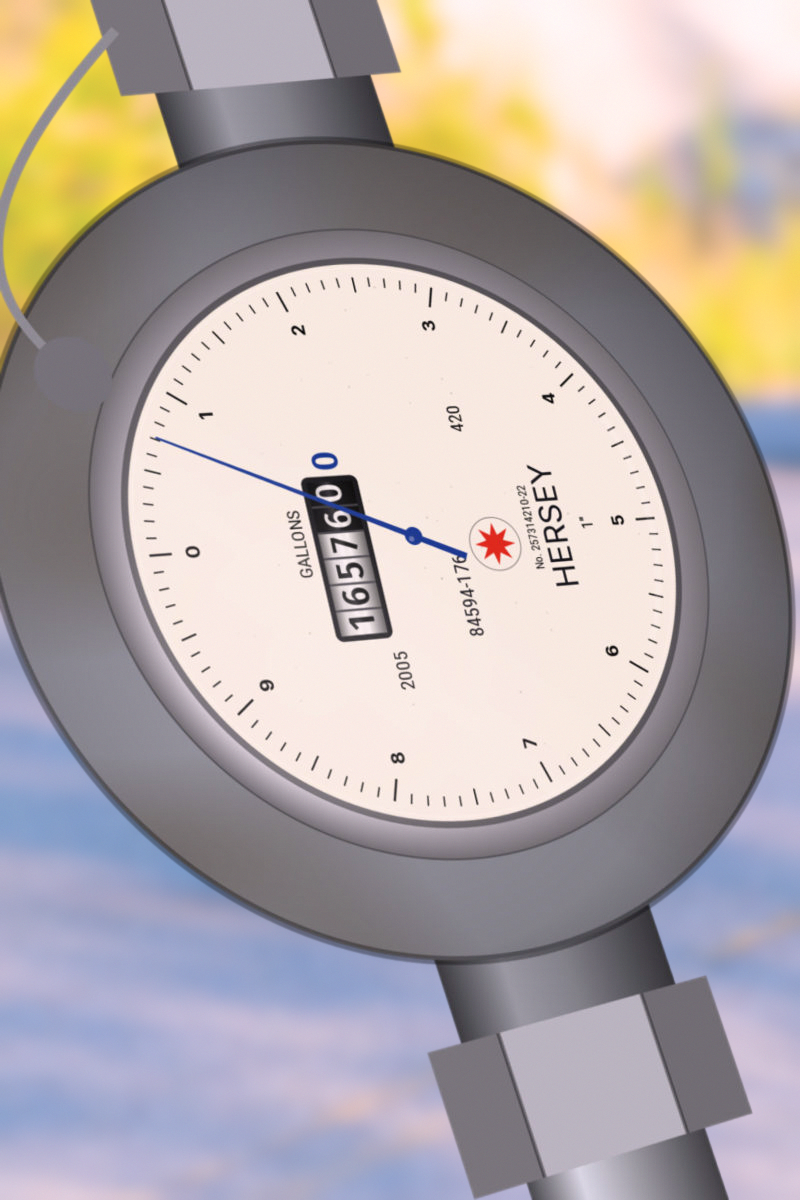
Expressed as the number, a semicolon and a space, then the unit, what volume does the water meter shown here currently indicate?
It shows 1657600.7; gal
